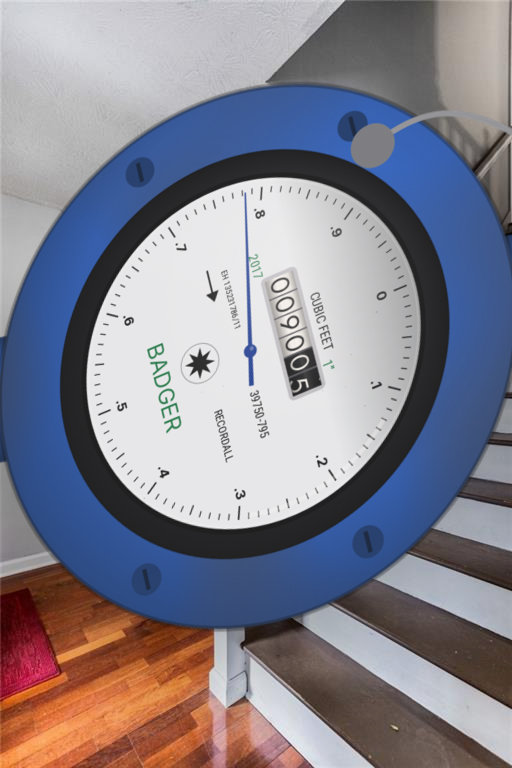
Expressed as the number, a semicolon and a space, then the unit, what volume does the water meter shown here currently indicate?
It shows 9004.78; ft³
